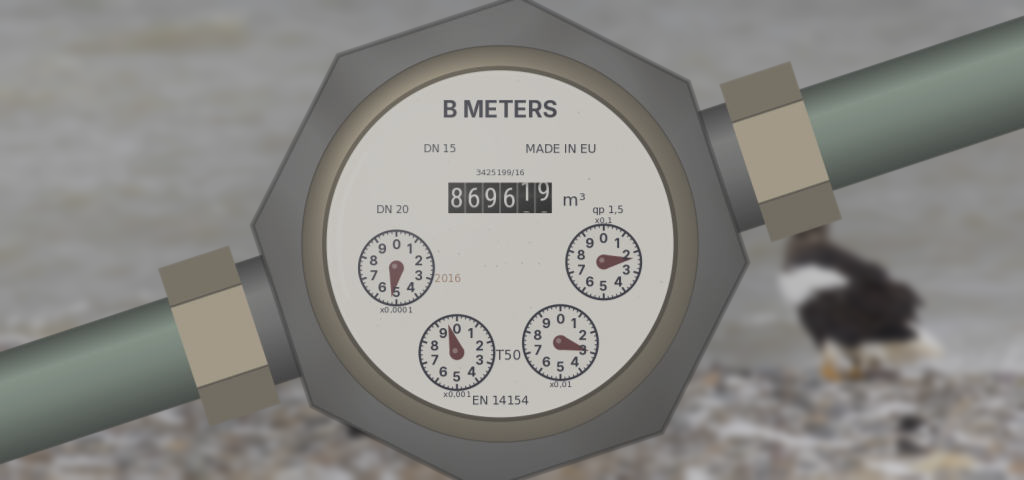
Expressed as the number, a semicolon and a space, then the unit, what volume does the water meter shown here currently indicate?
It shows 869619.2295; m³
